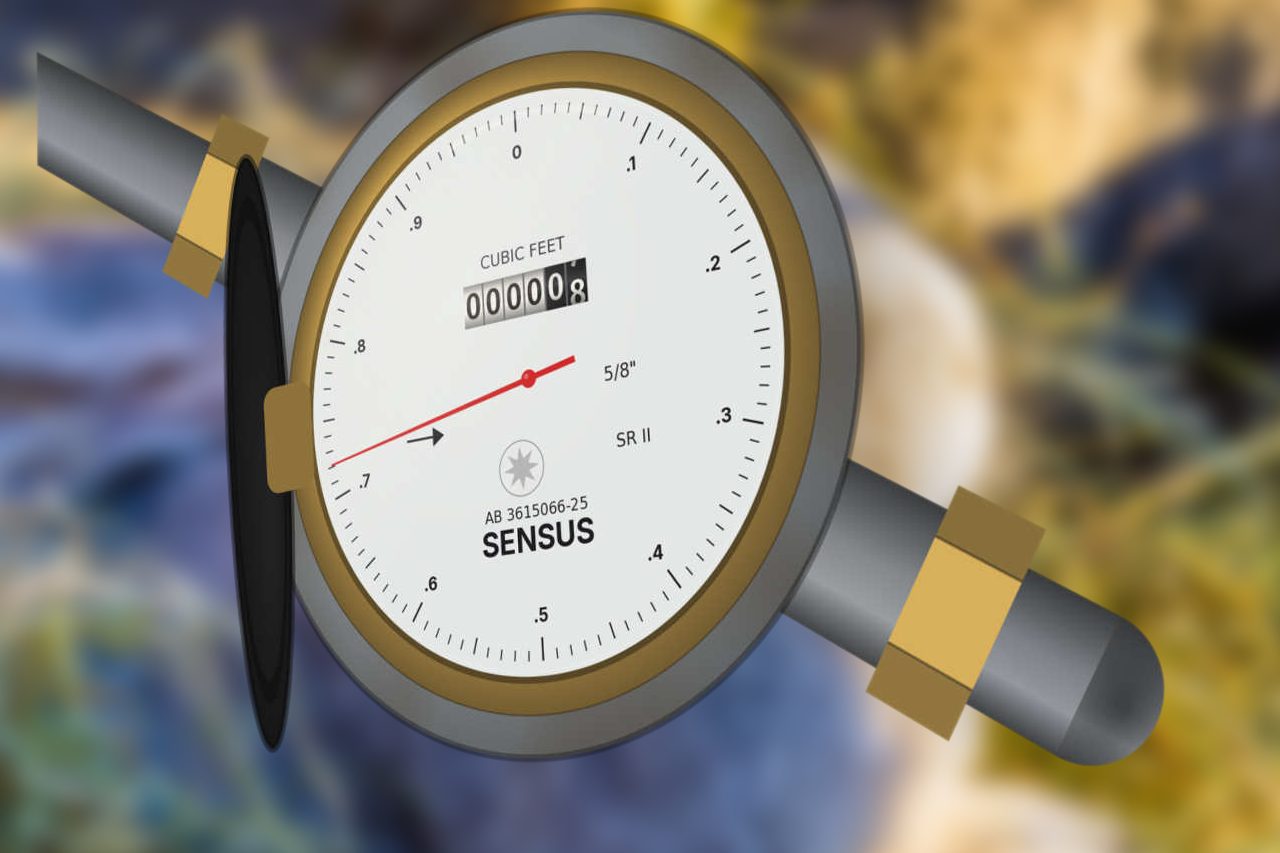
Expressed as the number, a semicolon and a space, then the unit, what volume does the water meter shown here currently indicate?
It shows 7.72; ft³
